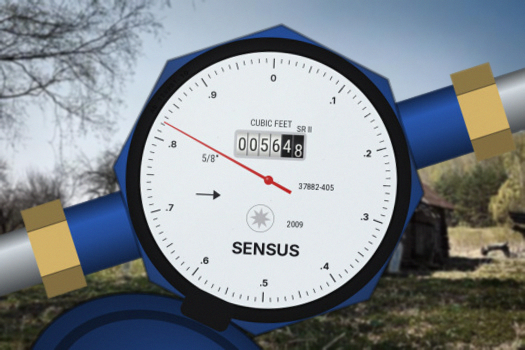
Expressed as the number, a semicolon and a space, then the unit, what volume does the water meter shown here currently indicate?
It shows 5647.82; ft³
